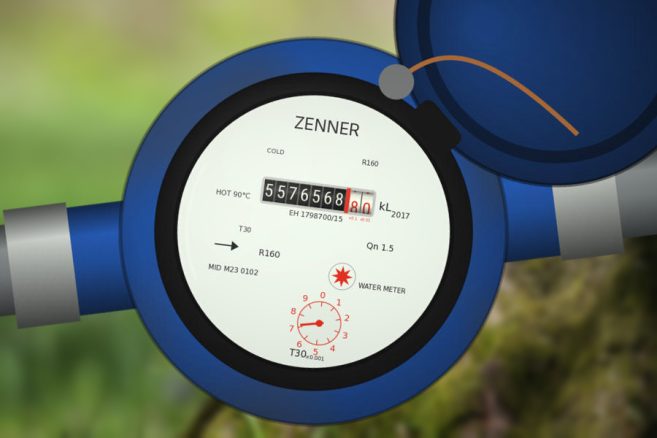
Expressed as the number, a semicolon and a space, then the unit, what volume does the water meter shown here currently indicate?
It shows 5576568.797; kL
